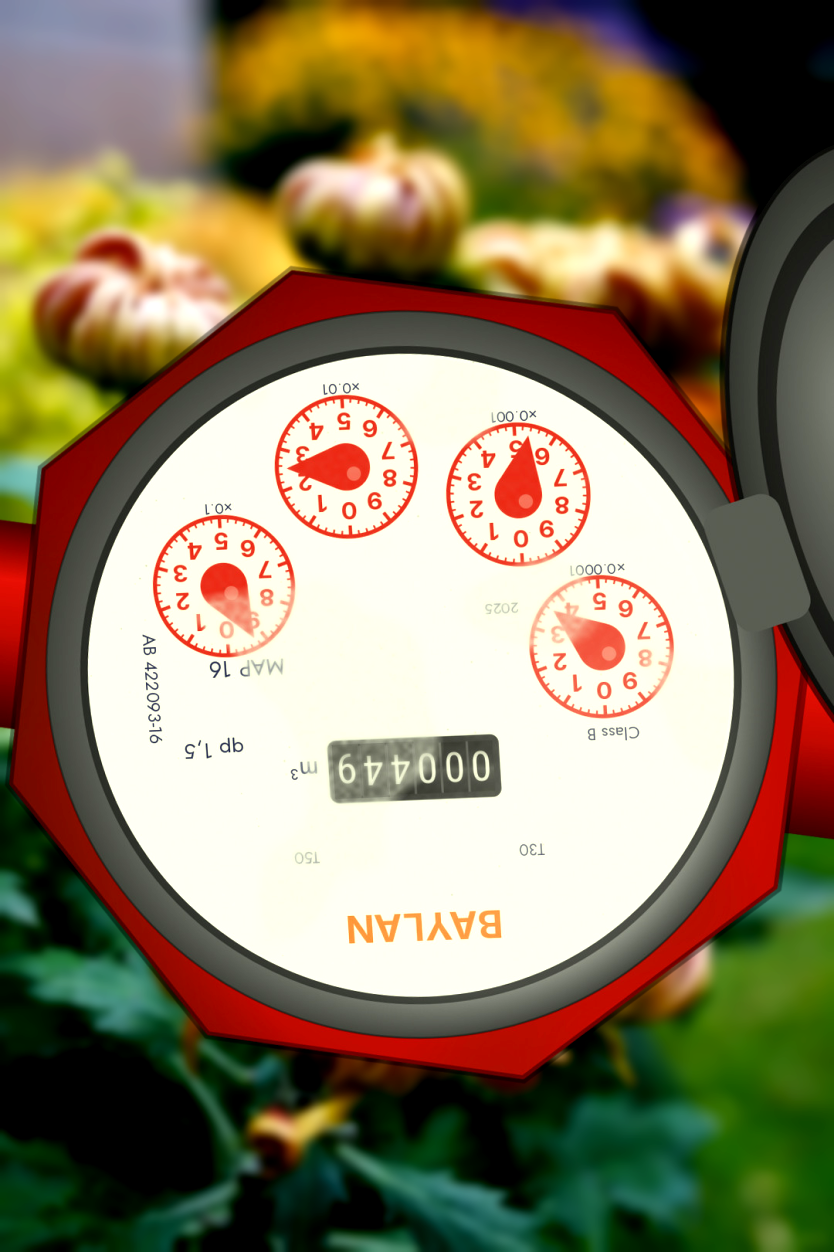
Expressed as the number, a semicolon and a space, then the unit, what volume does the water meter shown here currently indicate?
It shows 448.9253; m³
